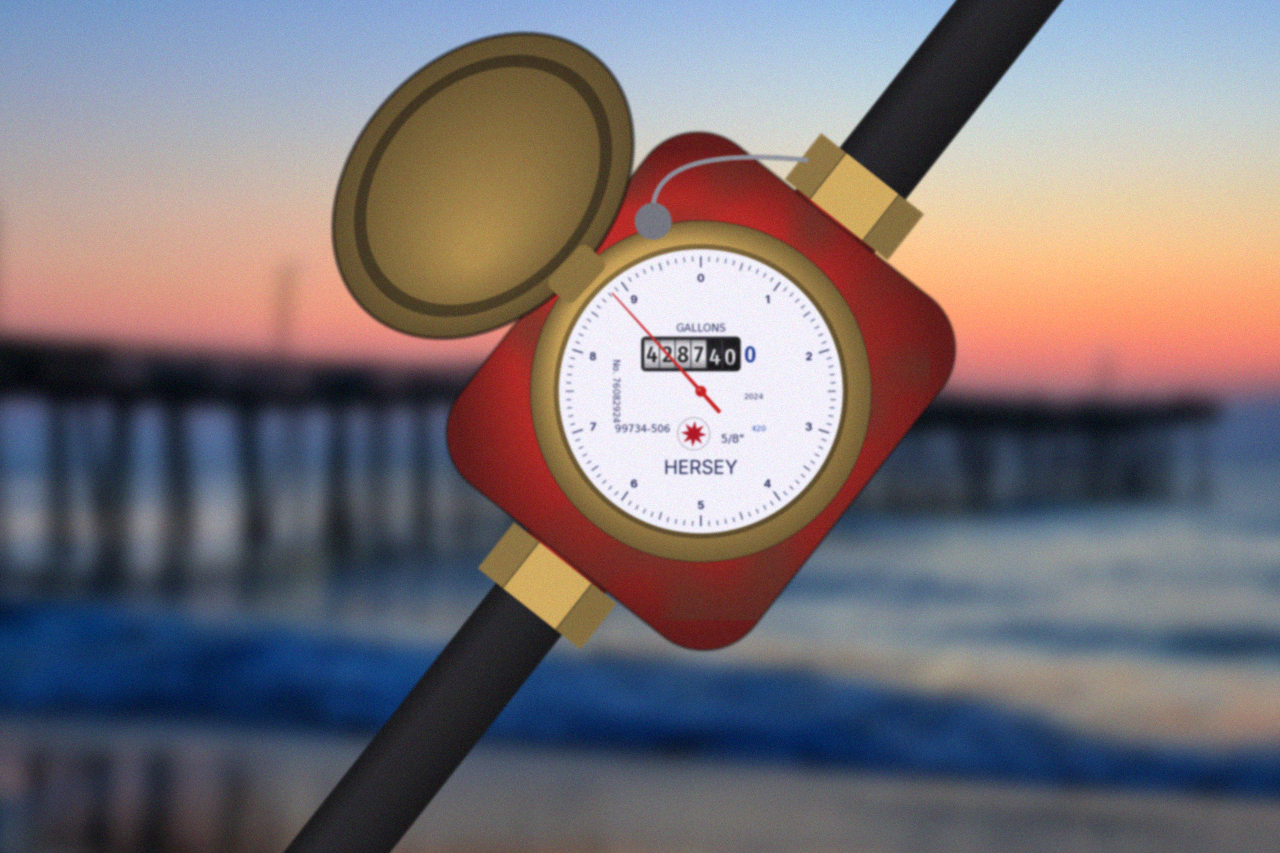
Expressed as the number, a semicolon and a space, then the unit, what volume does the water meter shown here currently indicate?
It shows 4287398.8; gal
